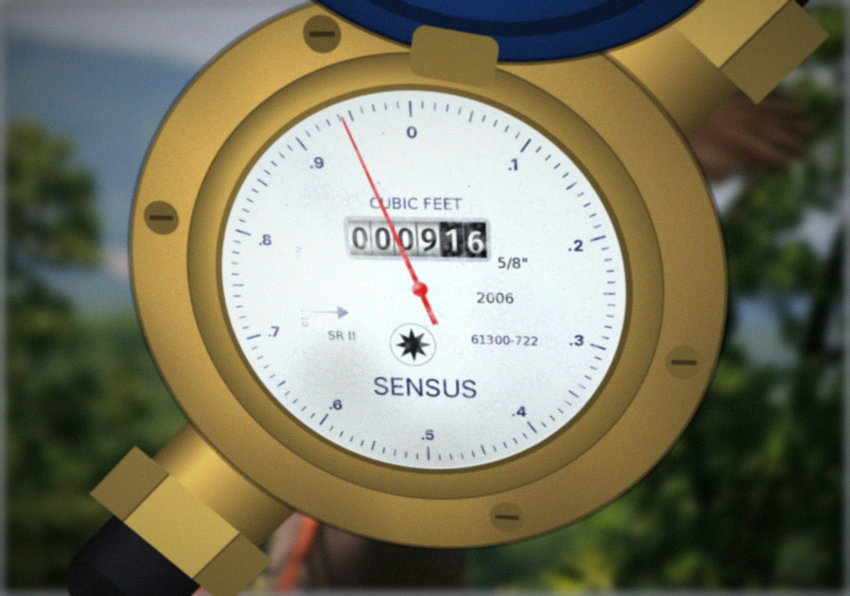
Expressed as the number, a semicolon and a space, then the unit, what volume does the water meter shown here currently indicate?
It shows 915.94; ft³
